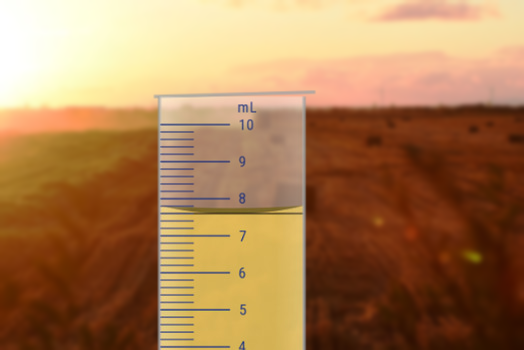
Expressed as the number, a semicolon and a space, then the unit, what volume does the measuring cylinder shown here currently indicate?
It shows 7.6; mL
